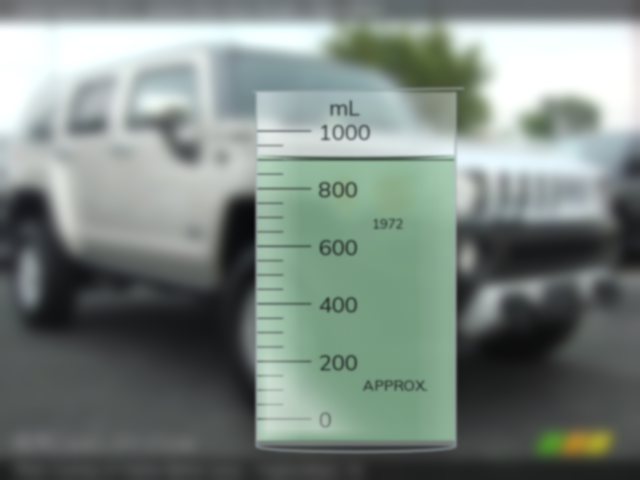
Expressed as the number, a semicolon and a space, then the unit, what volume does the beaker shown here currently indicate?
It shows 900; mL
